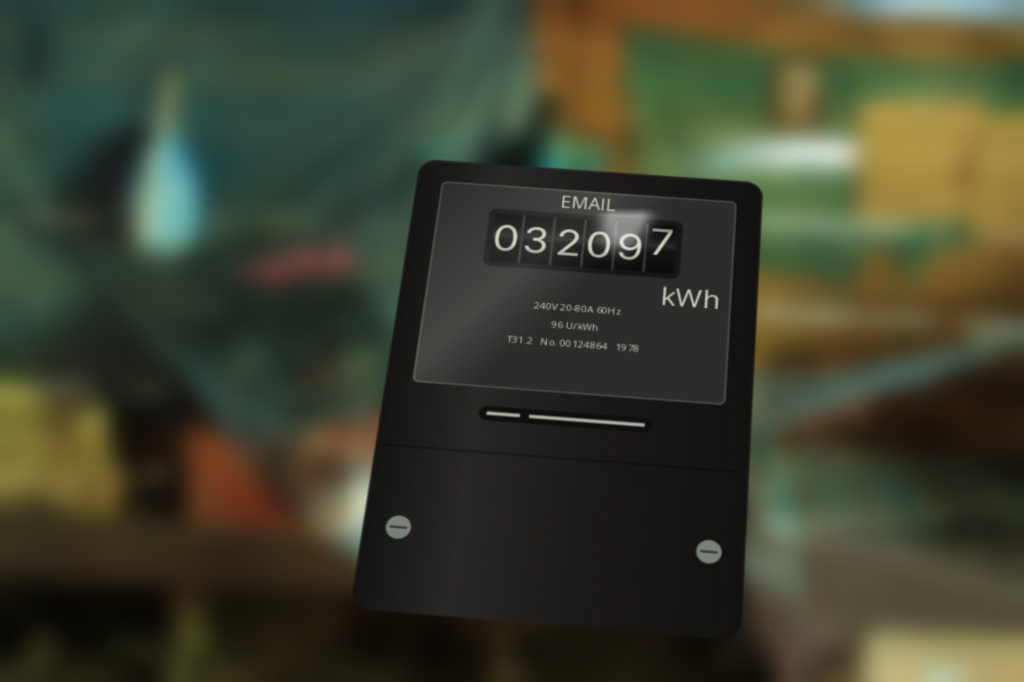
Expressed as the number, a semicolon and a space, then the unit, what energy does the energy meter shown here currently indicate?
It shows 32097; kWh
